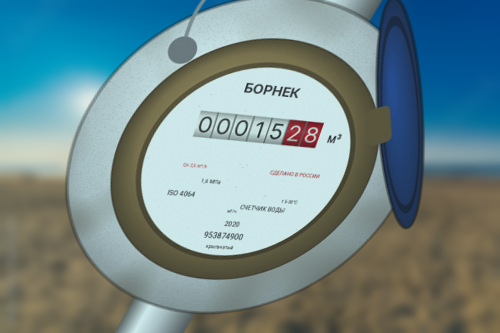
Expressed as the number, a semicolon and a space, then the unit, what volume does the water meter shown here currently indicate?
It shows 15.28; m³
